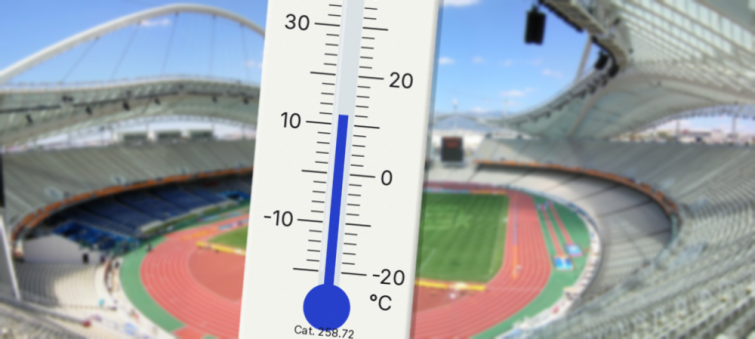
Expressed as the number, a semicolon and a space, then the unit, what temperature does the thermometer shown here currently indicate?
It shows 12; °C
